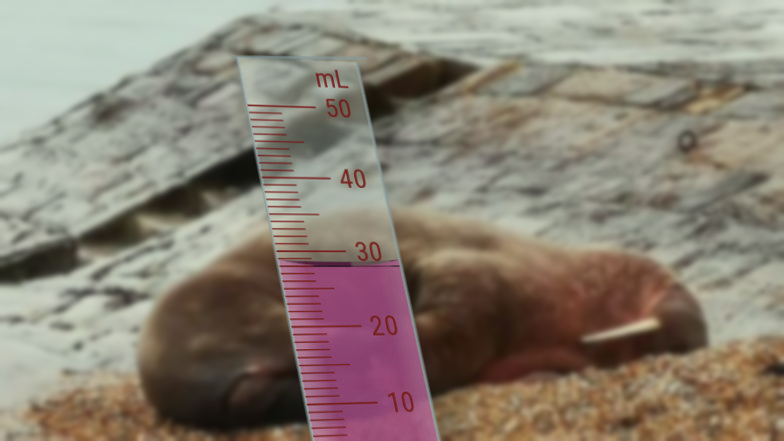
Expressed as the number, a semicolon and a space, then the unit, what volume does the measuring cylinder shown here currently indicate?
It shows 28; mL
